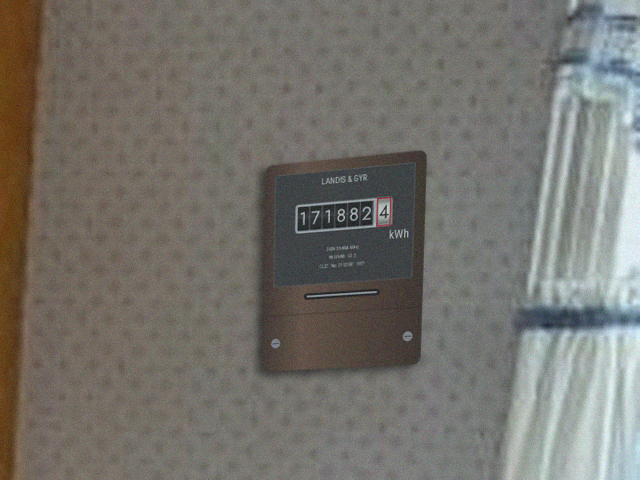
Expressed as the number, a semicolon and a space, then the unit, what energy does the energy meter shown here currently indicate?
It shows 171882.4; kWh
